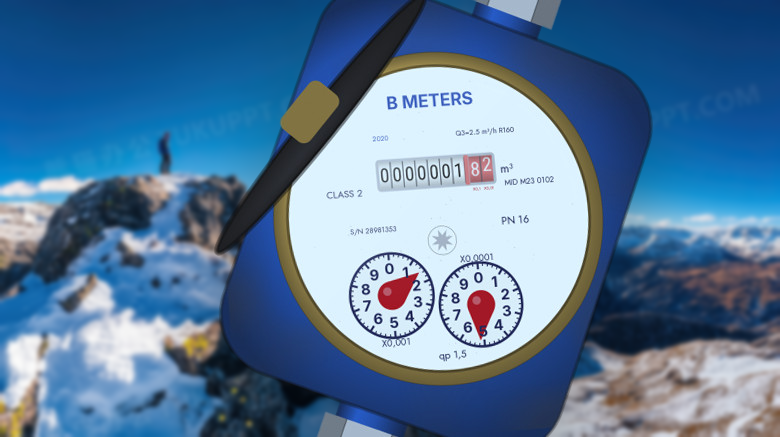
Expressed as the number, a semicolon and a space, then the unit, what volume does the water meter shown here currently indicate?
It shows 1.8215; m³
